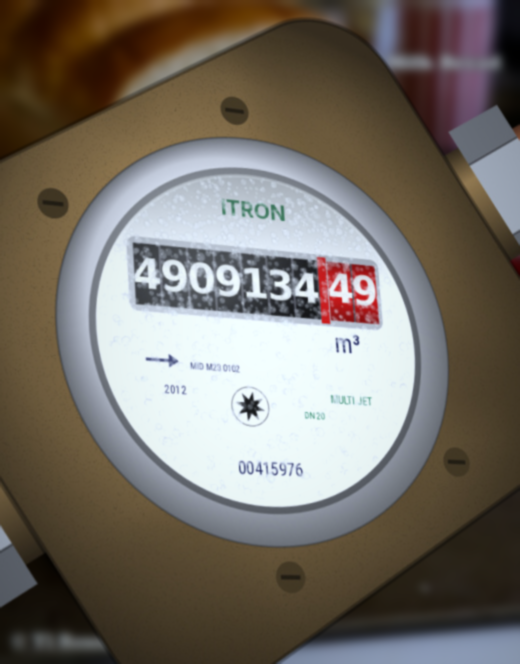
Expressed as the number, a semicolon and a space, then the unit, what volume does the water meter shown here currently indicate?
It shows 4909134.49; m³
